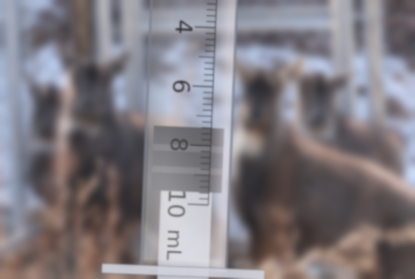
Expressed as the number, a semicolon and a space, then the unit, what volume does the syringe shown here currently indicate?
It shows 7.4; mL
